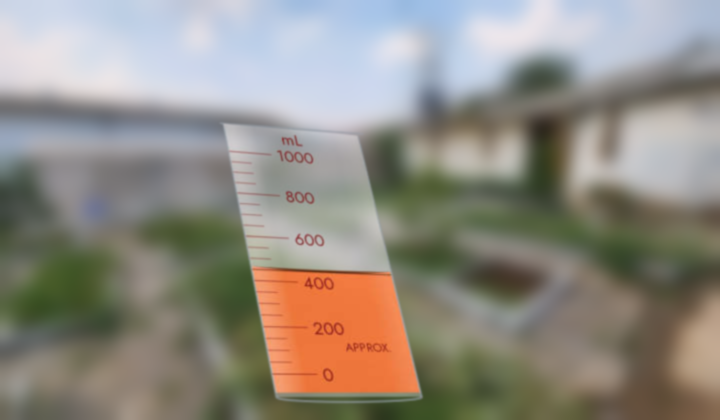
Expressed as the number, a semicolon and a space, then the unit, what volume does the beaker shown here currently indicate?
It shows 450; mL
